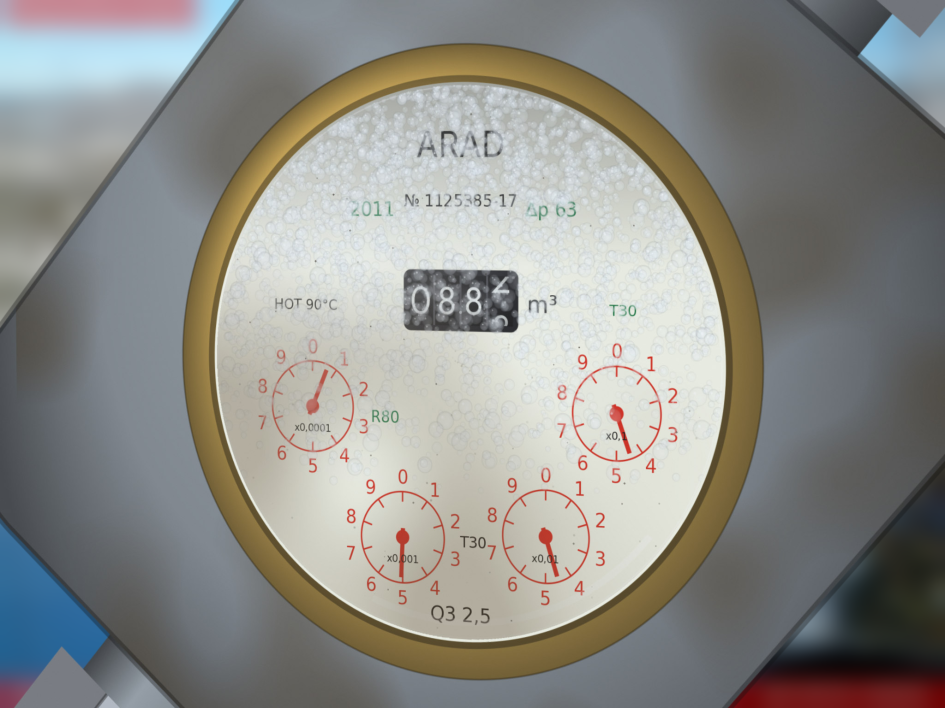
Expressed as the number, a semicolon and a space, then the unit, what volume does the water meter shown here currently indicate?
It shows 882.4450; m³
